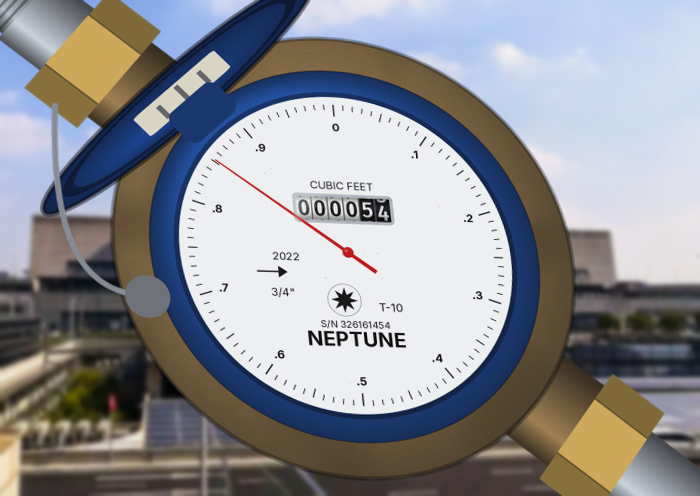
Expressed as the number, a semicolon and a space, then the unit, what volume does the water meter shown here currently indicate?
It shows 53.85; ft³
